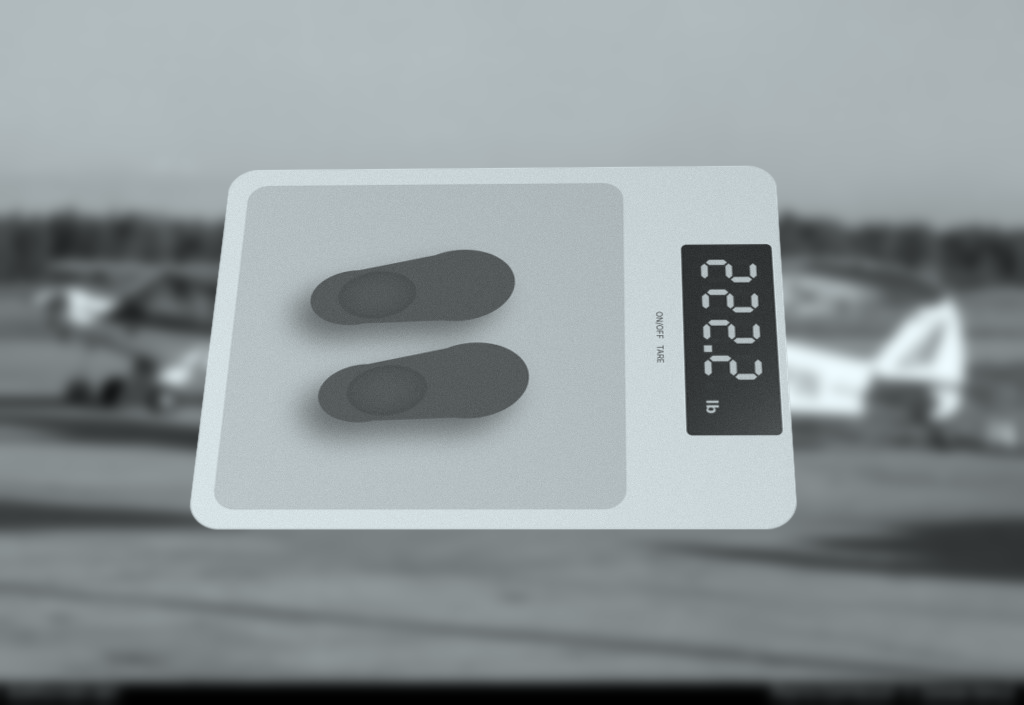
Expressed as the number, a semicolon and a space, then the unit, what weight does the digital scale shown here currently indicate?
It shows 222.2; lb
